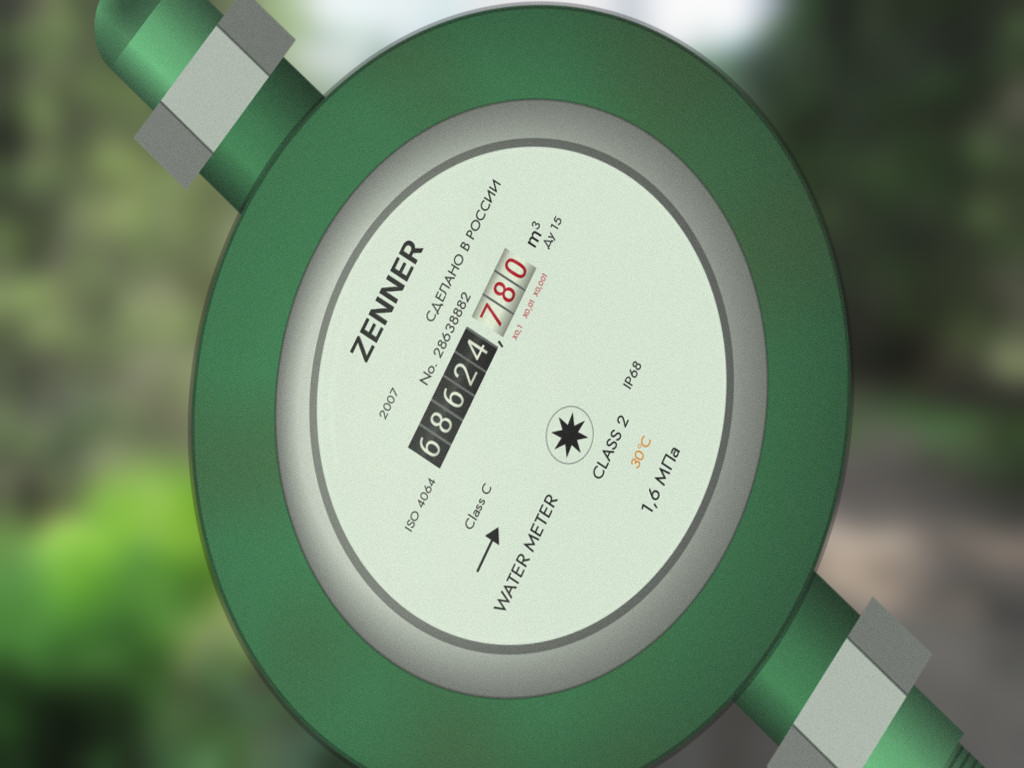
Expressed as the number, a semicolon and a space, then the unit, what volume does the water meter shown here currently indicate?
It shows 68624.780; m³
